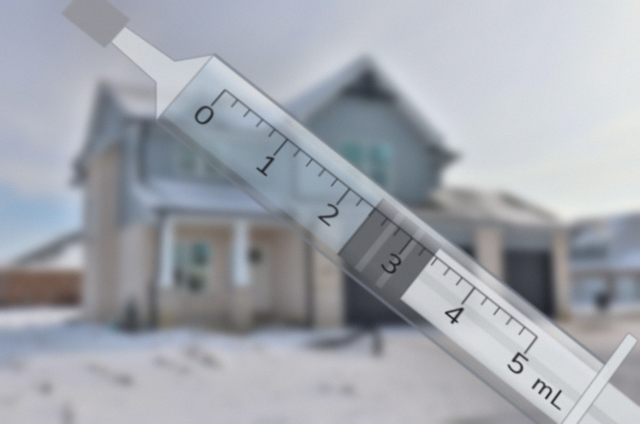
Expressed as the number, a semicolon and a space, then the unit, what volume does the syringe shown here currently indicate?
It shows 2.4; mL
